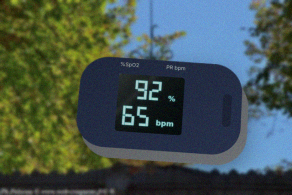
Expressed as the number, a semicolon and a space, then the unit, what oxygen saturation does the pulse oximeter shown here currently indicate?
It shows 92; %
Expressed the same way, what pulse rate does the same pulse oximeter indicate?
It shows 65; bpm
